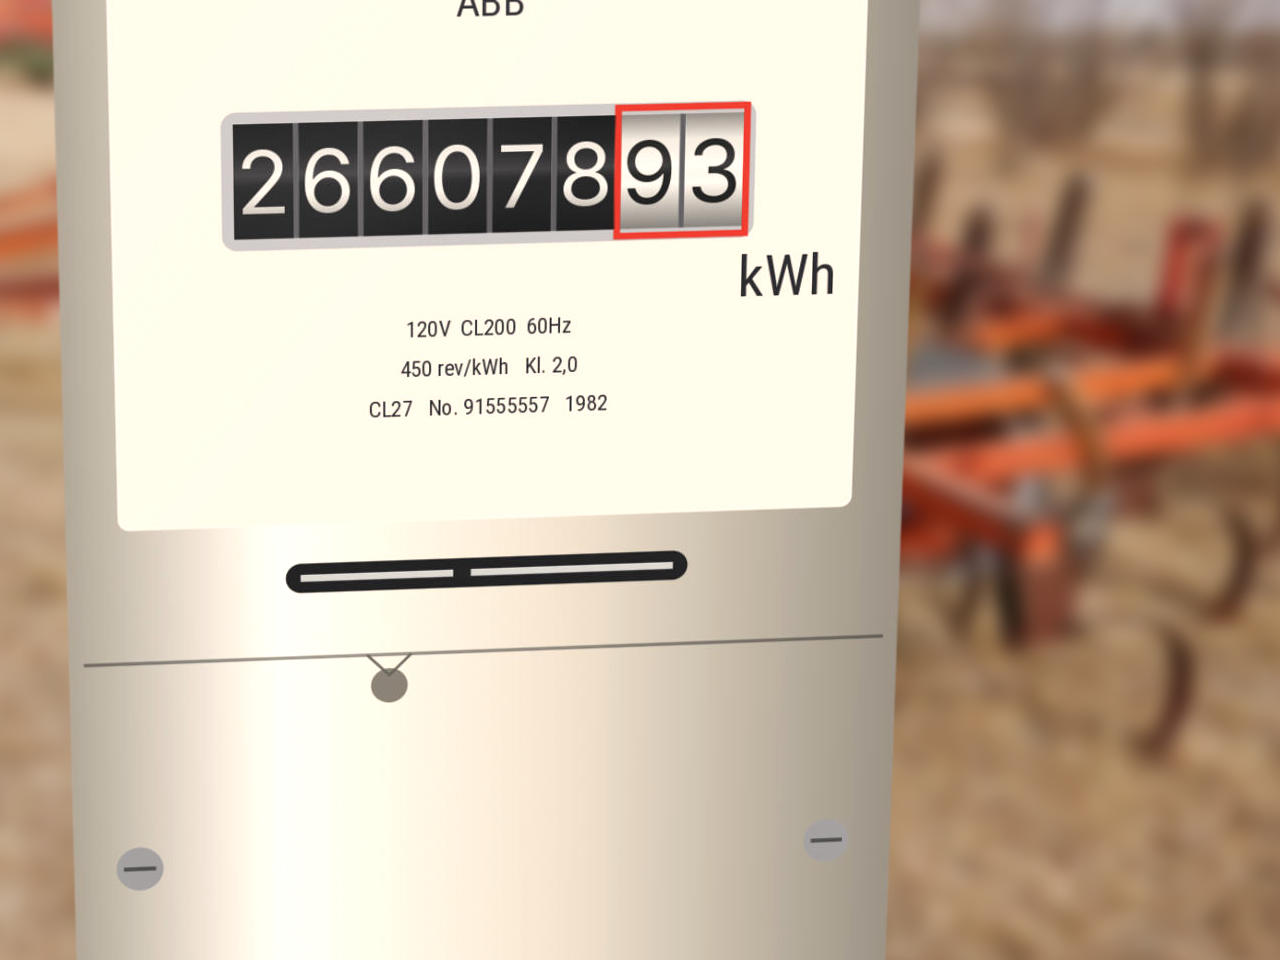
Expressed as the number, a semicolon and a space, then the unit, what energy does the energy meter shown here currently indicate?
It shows 266078.93; kWh
